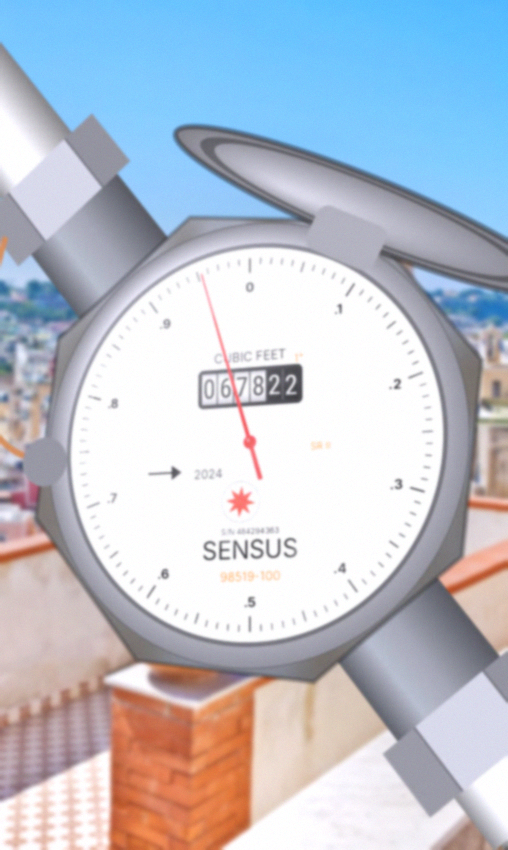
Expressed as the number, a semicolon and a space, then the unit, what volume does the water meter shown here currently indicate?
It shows 67821.95; ft³
